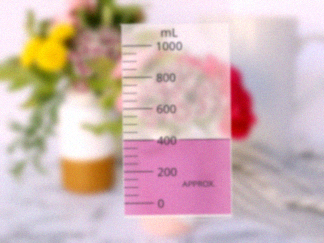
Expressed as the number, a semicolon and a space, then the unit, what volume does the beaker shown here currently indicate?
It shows 400; mL
